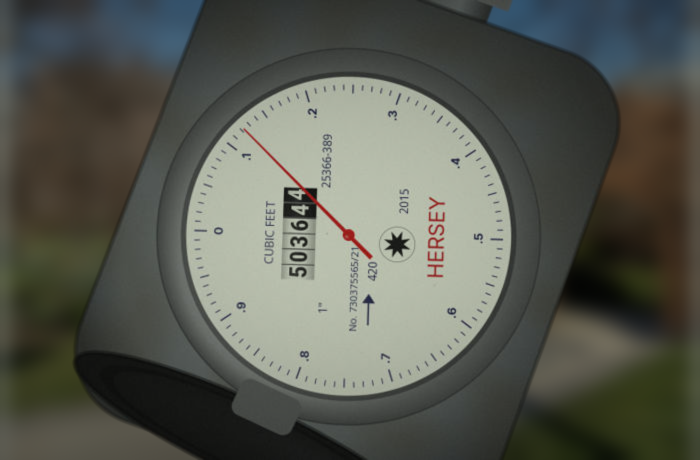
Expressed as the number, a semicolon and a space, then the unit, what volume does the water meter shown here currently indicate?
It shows 503644.12; ft³
